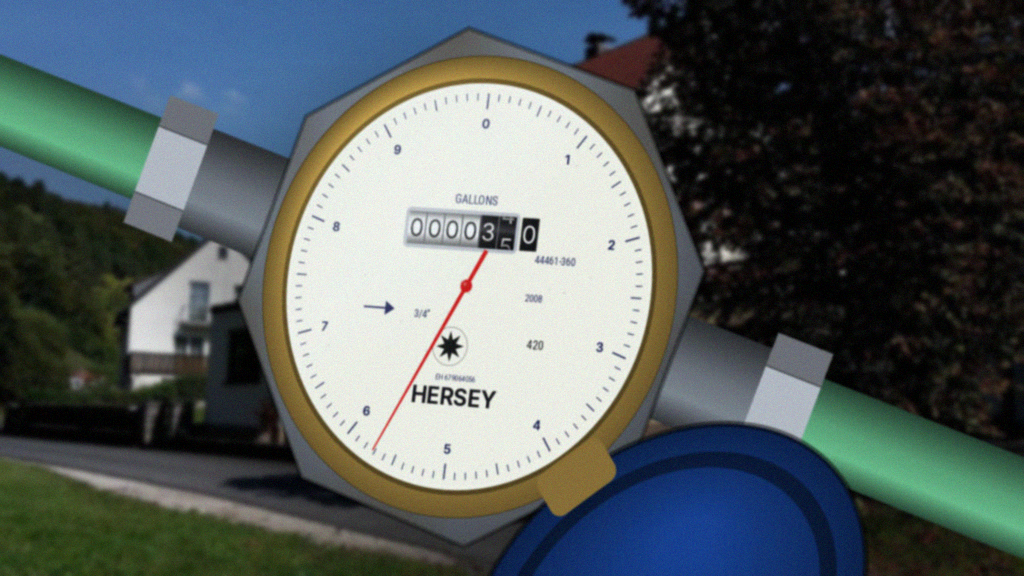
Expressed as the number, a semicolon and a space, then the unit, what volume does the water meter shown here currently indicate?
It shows 345.7; gal
